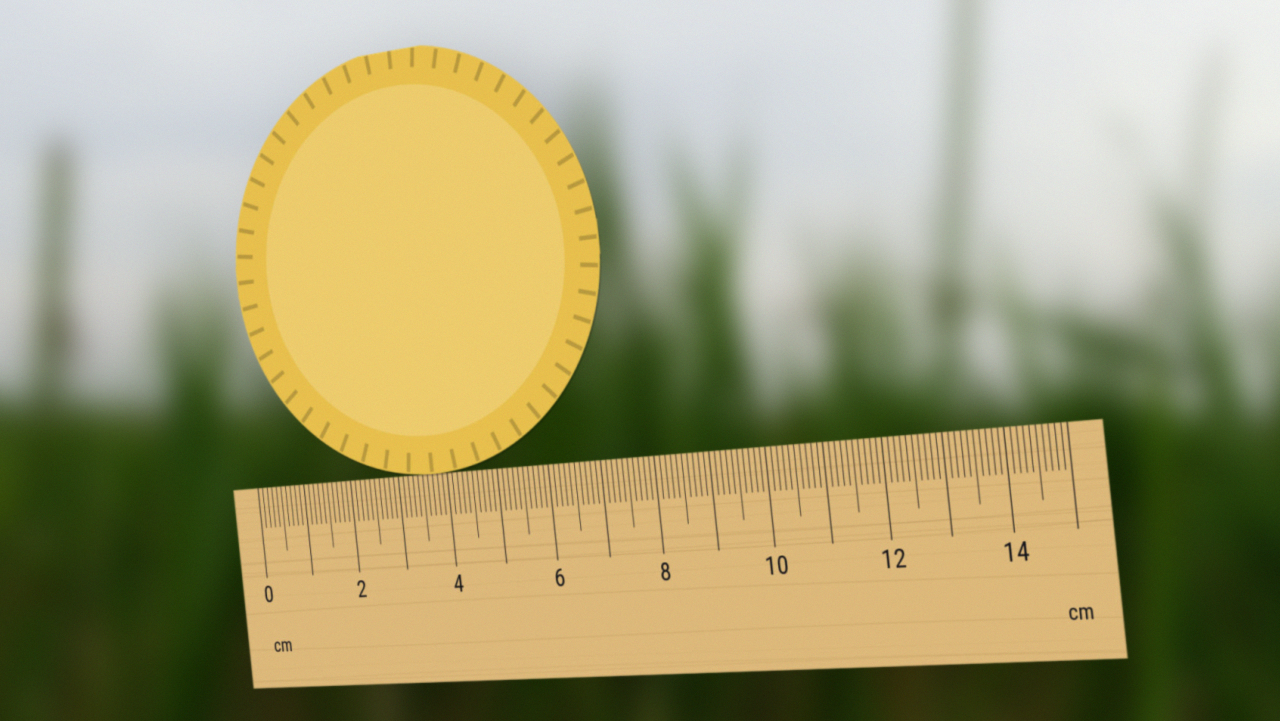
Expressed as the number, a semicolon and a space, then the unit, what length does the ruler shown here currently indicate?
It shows 7.4; cm
